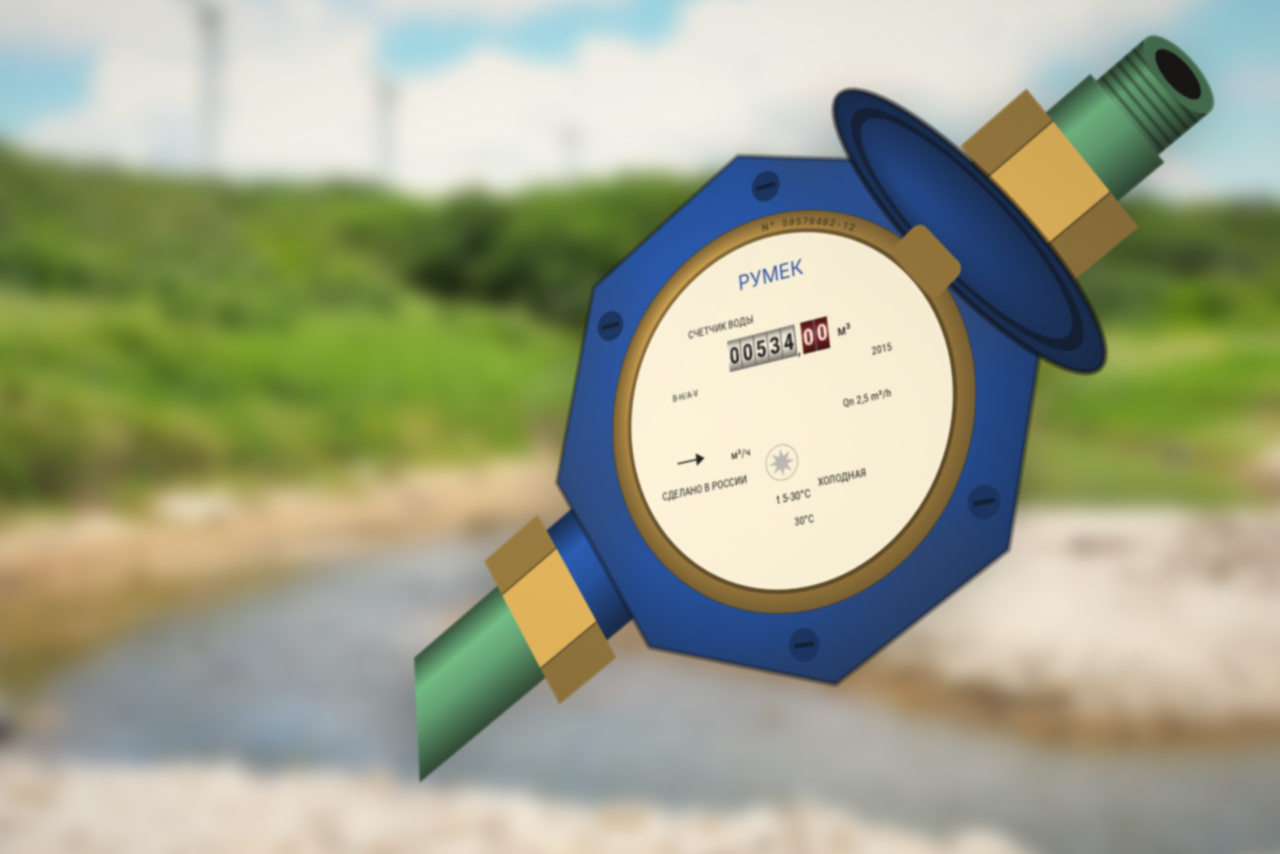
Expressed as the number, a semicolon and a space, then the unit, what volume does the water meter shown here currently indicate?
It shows 534.00; m³
